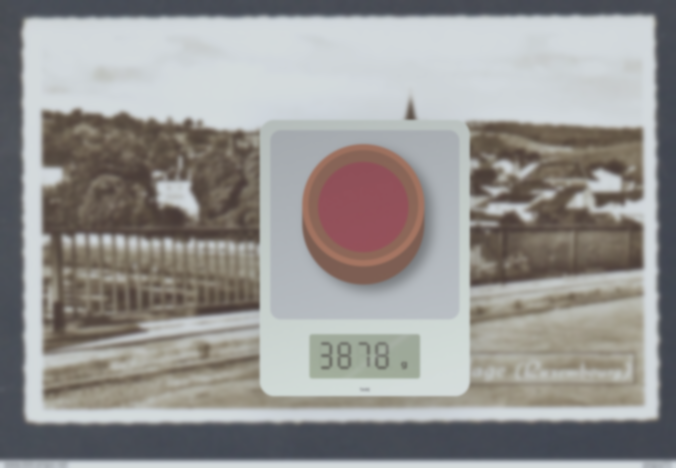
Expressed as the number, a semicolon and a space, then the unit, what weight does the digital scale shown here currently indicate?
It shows 3878; g
